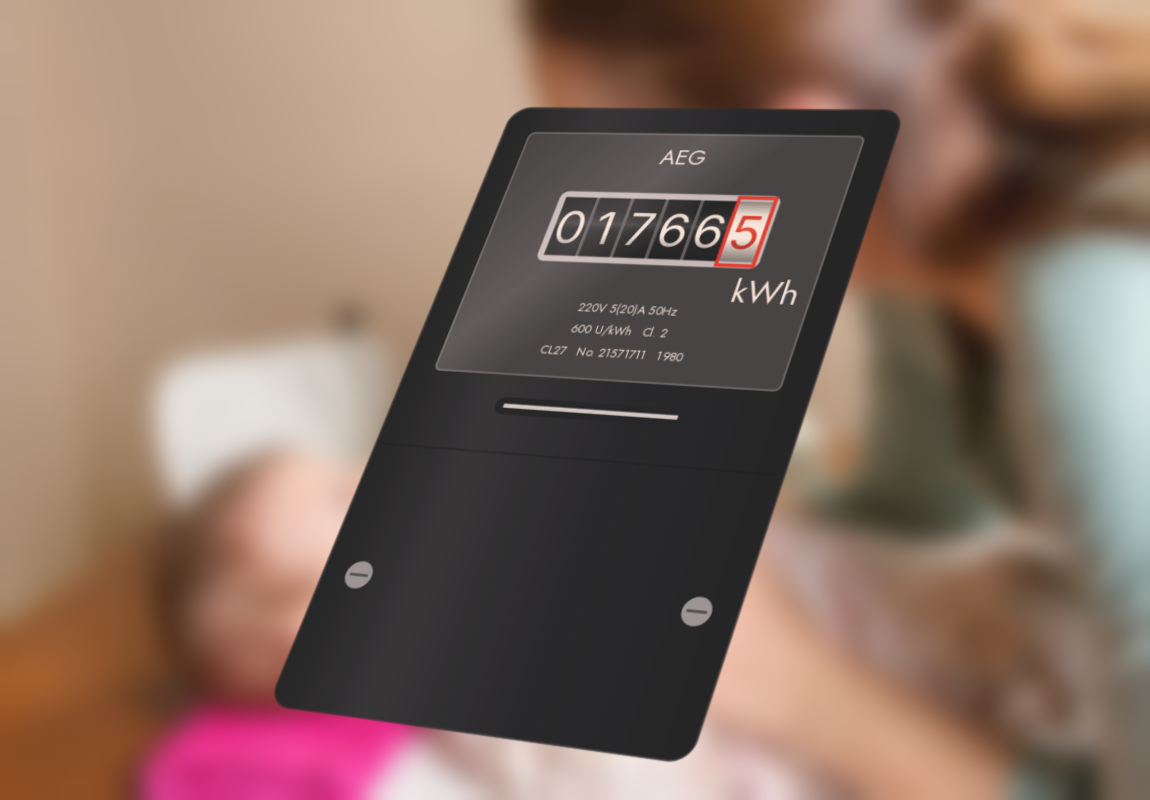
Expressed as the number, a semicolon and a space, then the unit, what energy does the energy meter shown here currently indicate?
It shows 1766.5; kWh
